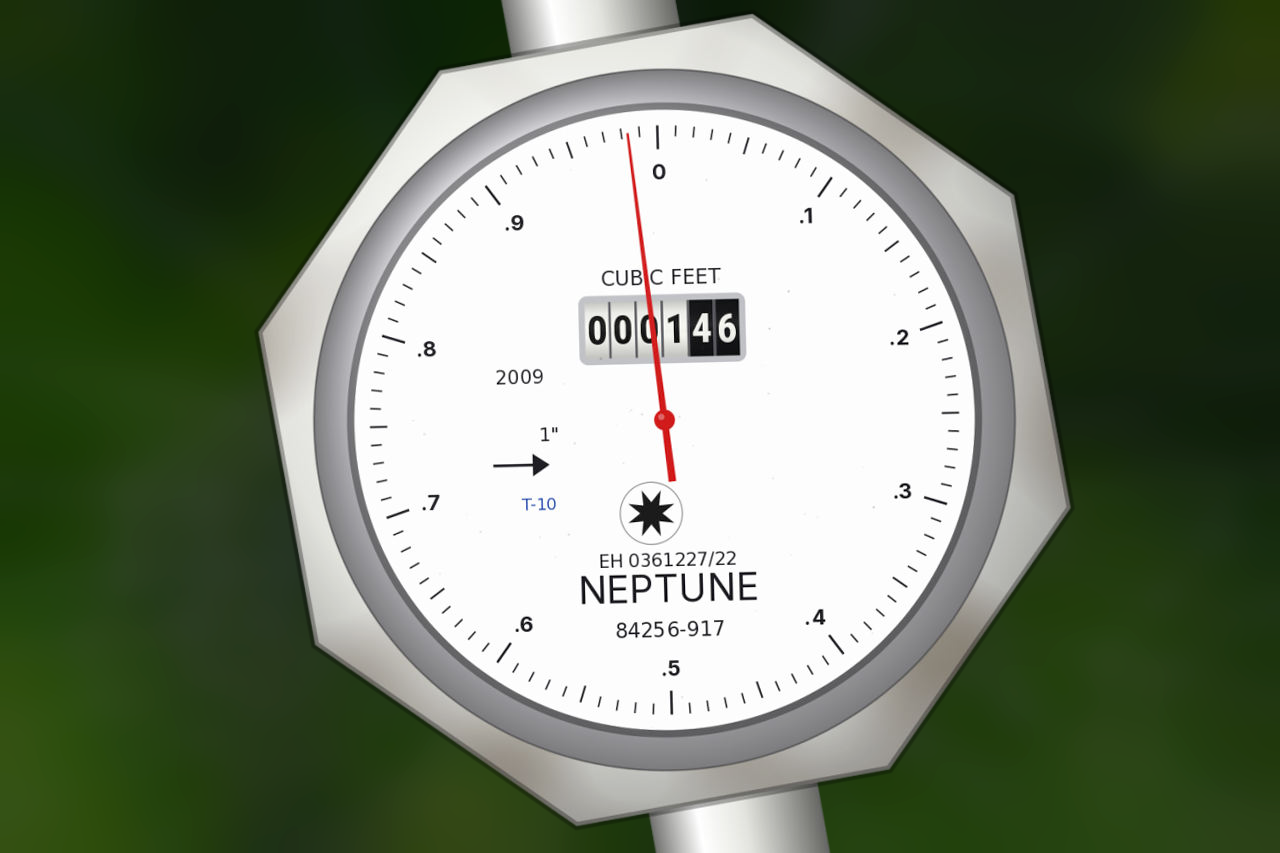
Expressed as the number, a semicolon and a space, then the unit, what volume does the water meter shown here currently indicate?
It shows 145.98; ft³
